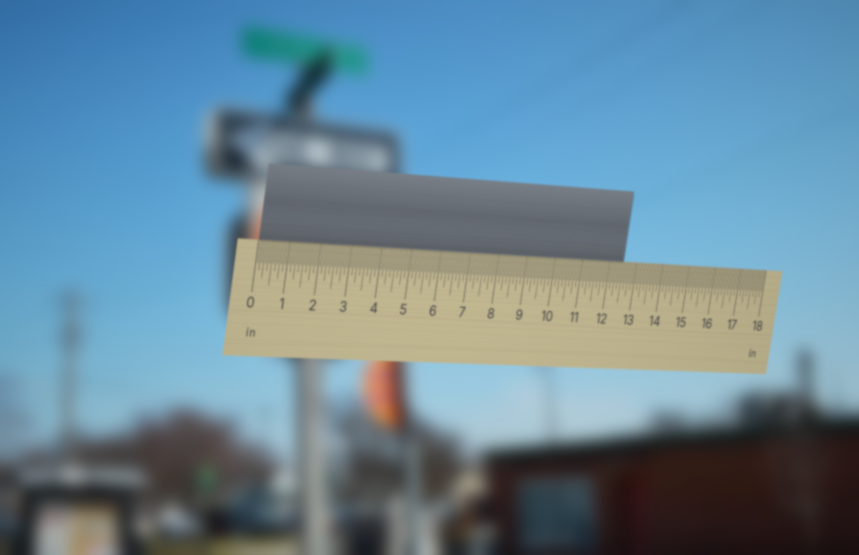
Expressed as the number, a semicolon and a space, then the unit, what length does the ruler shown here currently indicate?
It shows 12.5; in
